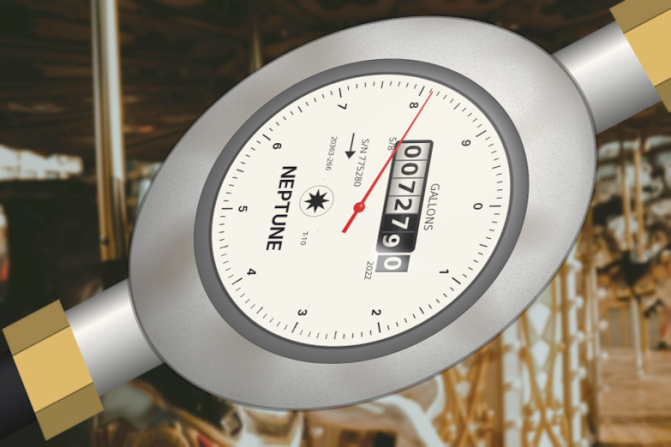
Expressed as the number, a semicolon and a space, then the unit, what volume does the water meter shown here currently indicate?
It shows 72788.1; gal
